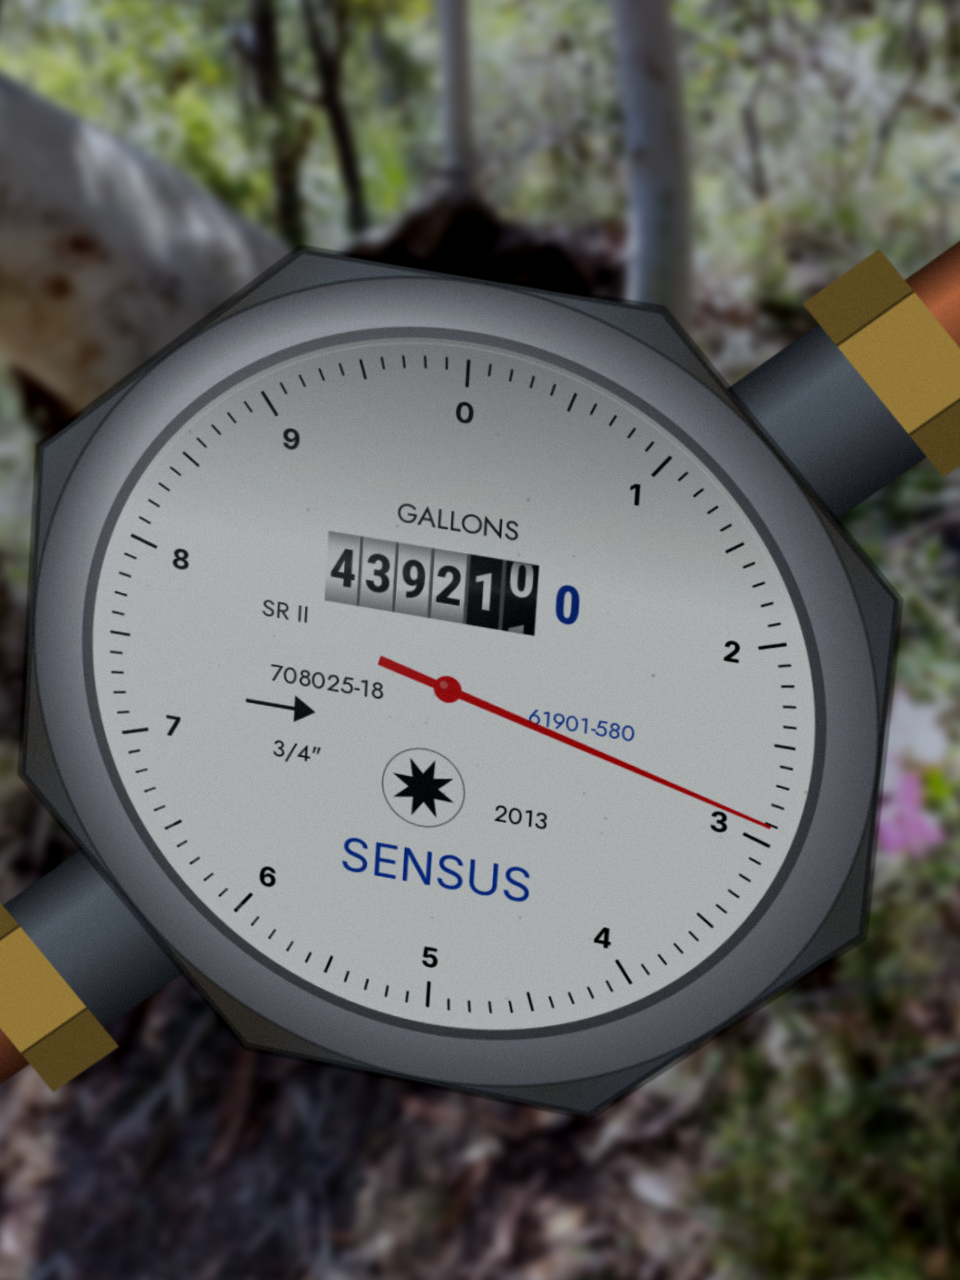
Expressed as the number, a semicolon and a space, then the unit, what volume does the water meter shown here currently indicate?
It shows 4392102.9; gal
